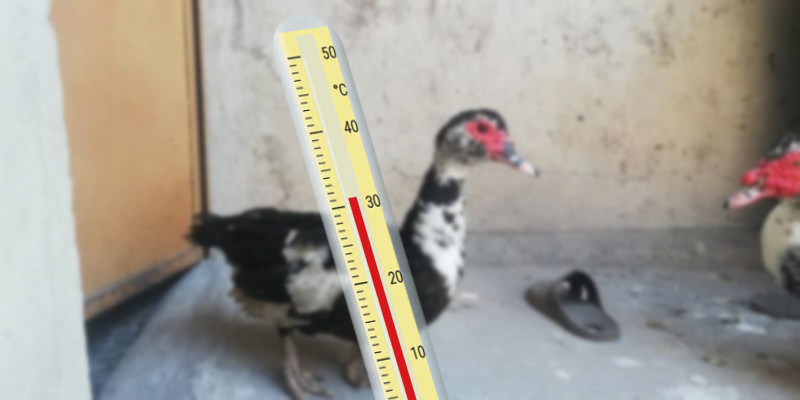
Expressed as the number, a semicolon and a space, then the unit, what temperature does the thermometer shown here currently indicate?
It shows 31; °C
